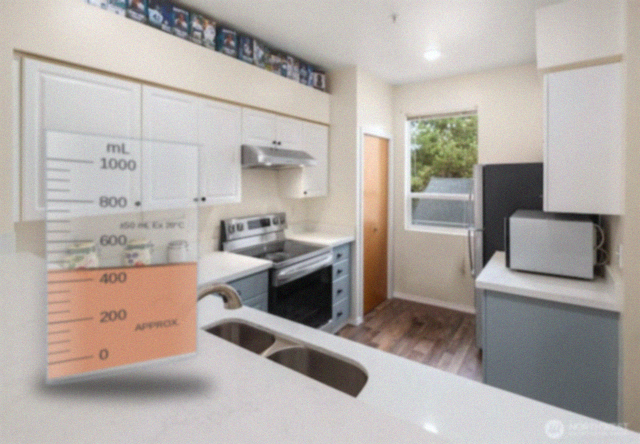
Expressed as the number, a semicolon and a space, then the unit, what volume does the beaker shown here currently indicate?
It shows 450; mL
